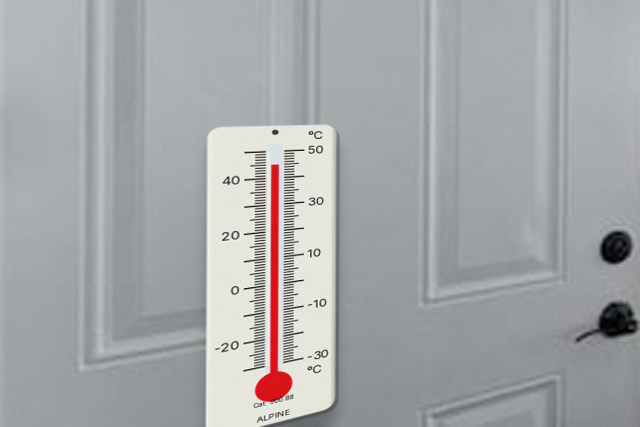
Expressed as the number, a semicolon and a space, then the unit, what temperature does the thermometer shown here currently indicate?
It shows 45; °C
